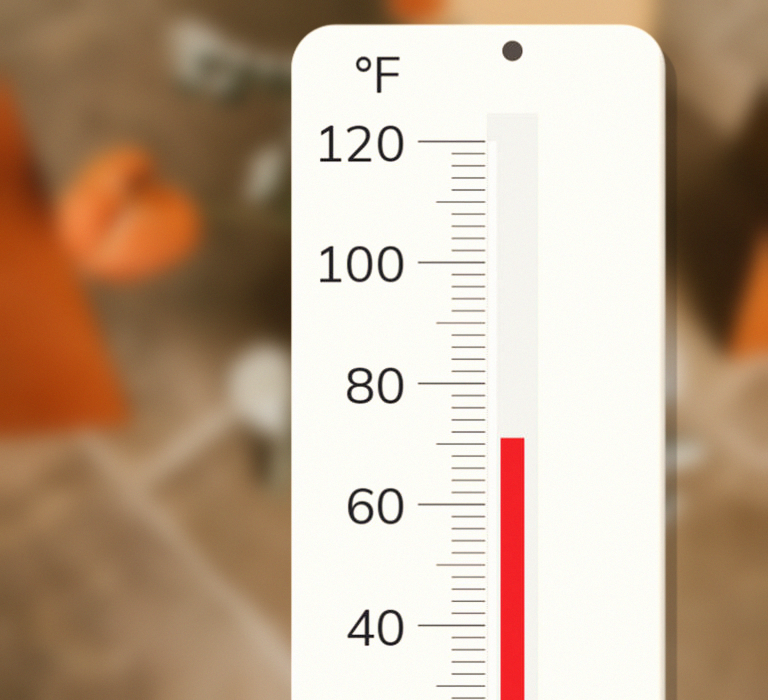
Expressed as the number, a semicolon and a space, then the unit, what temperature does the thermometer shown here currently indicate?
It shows 71; °F
